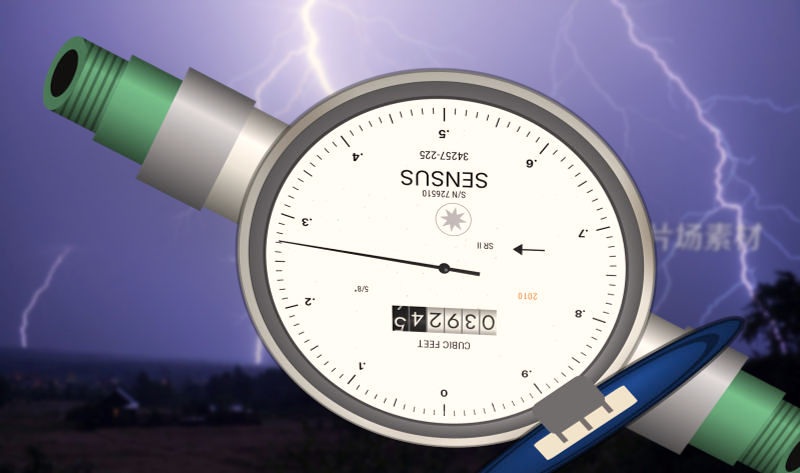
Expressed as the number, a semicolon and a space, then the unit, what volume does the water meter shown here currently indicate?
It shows 39245.27; ft³
